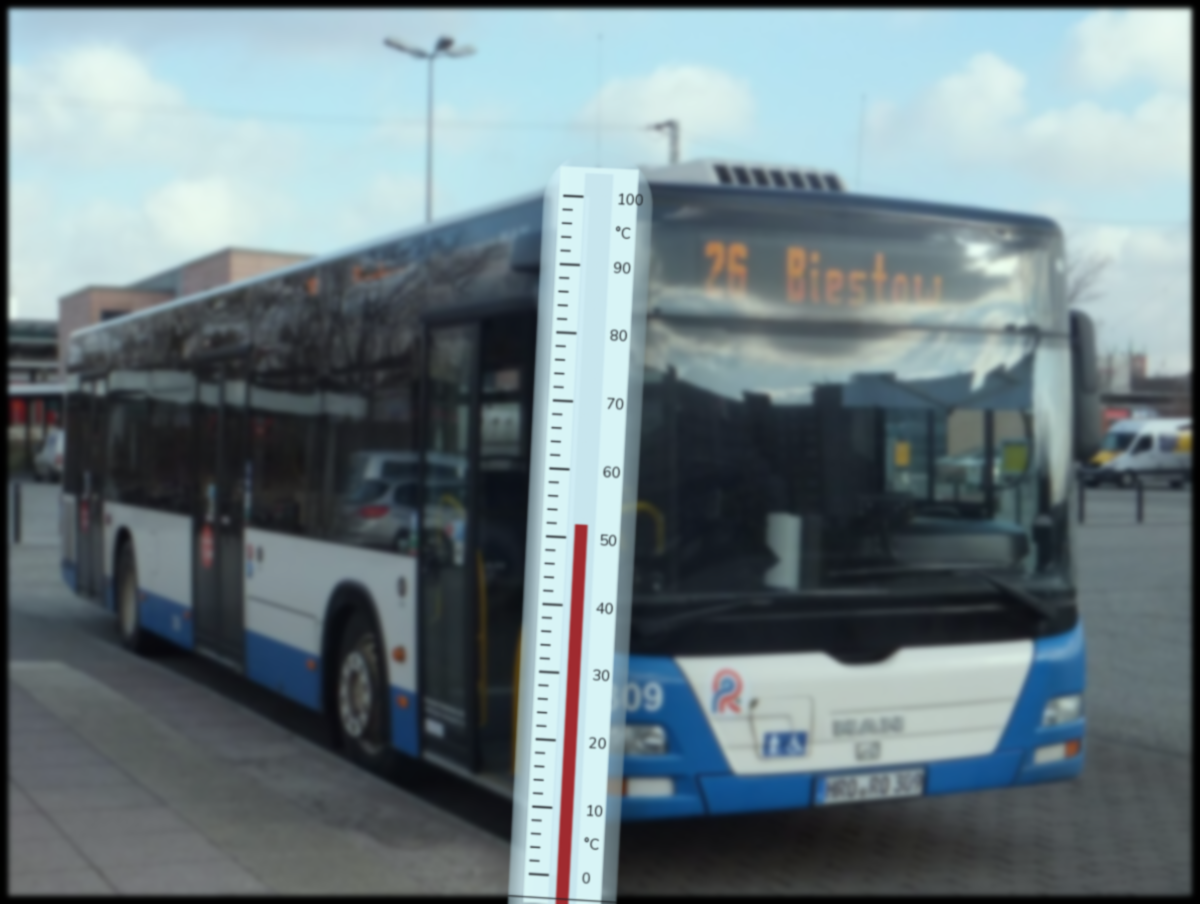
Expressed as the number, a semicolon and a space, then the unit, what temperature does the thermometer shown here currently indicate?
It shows 52; °C
